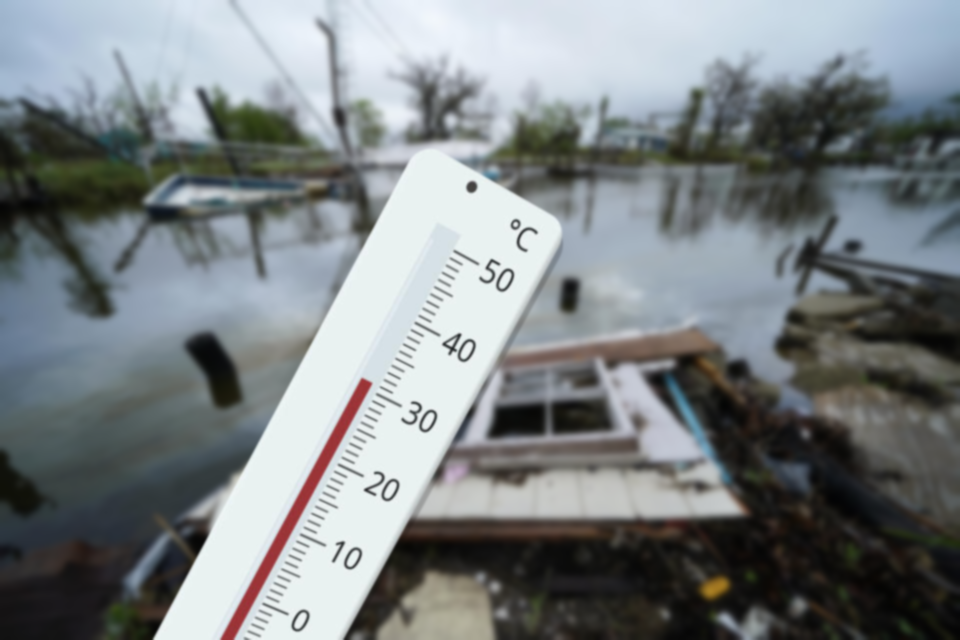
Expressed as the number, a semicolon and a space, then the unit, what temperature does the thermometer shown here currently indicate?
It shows 31; °C
